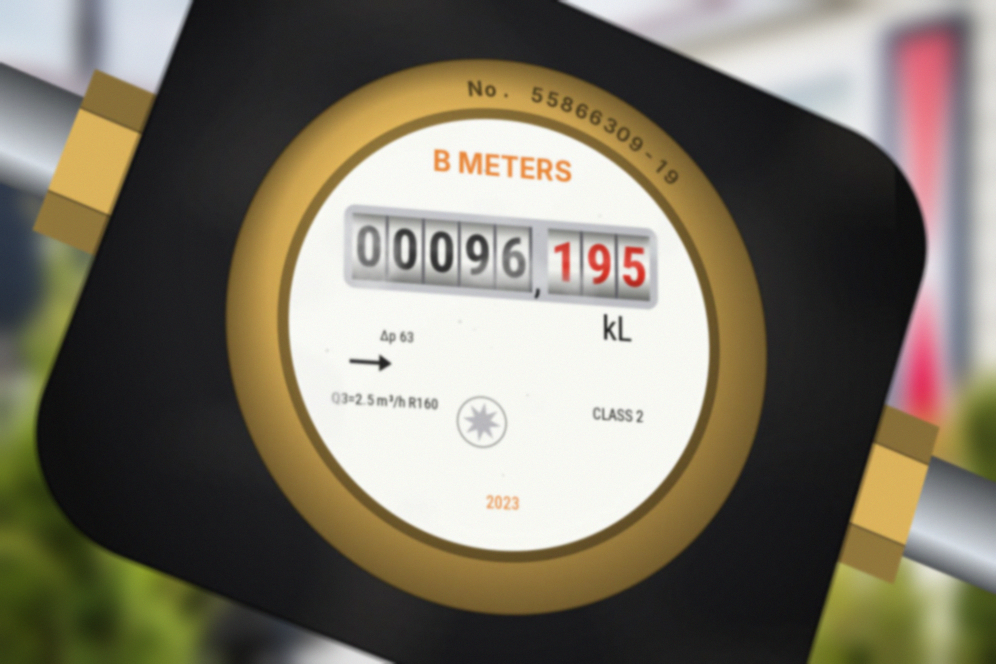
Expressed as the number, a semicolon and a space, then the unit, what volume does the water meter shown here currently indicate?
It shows 96.195; kL
